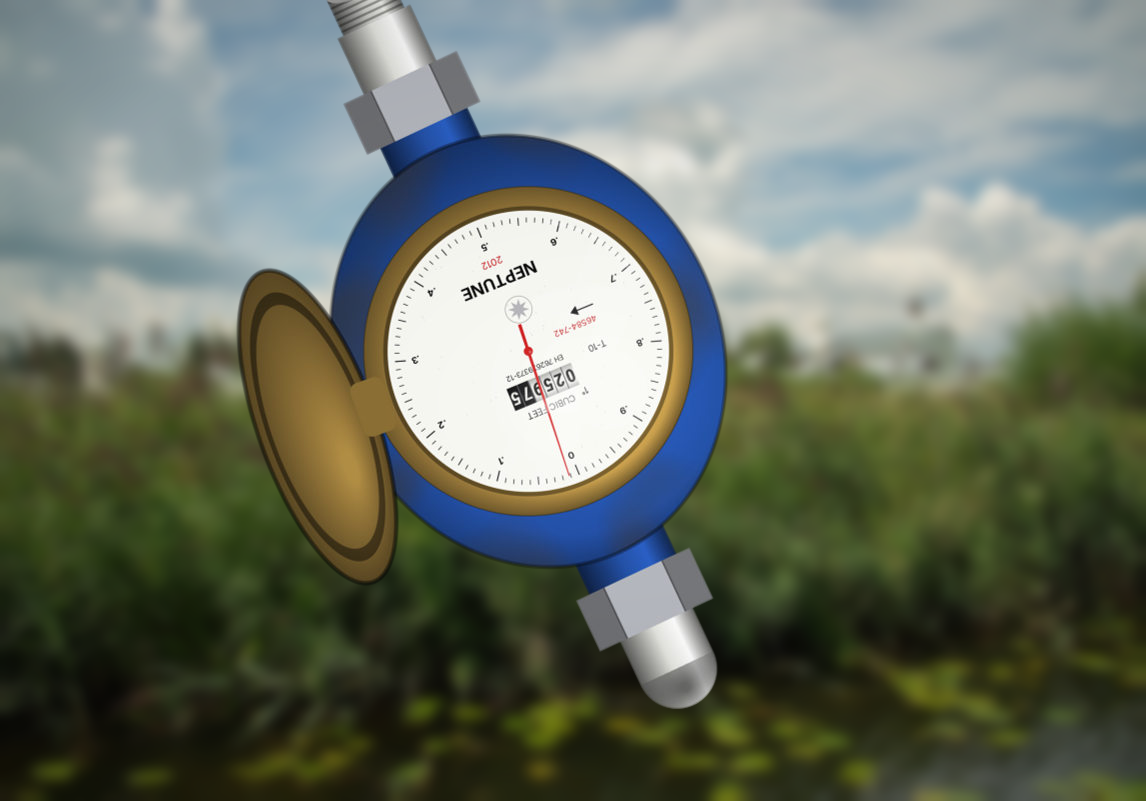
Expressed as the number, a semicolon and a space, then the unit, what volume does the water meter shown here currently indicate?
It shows 25975.01; ft³
